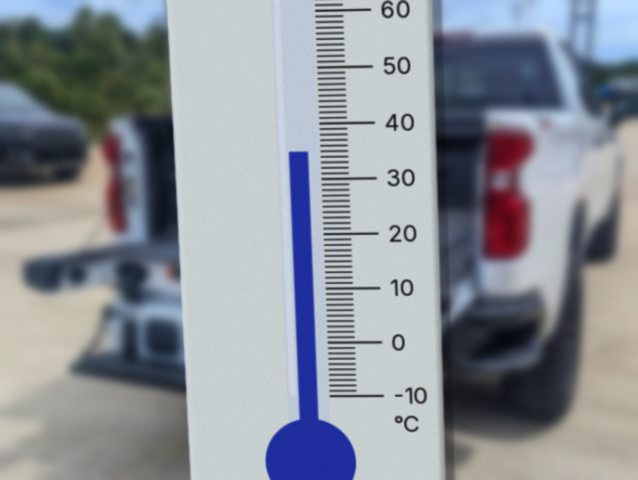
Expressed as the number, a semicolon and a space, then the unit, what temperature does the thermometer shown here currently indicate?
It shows 35; °C
